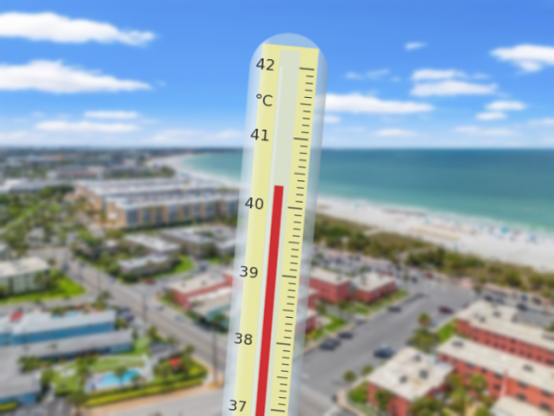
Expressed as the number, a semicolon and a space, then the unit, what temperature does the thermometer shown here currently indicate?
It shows 40.3; °C
